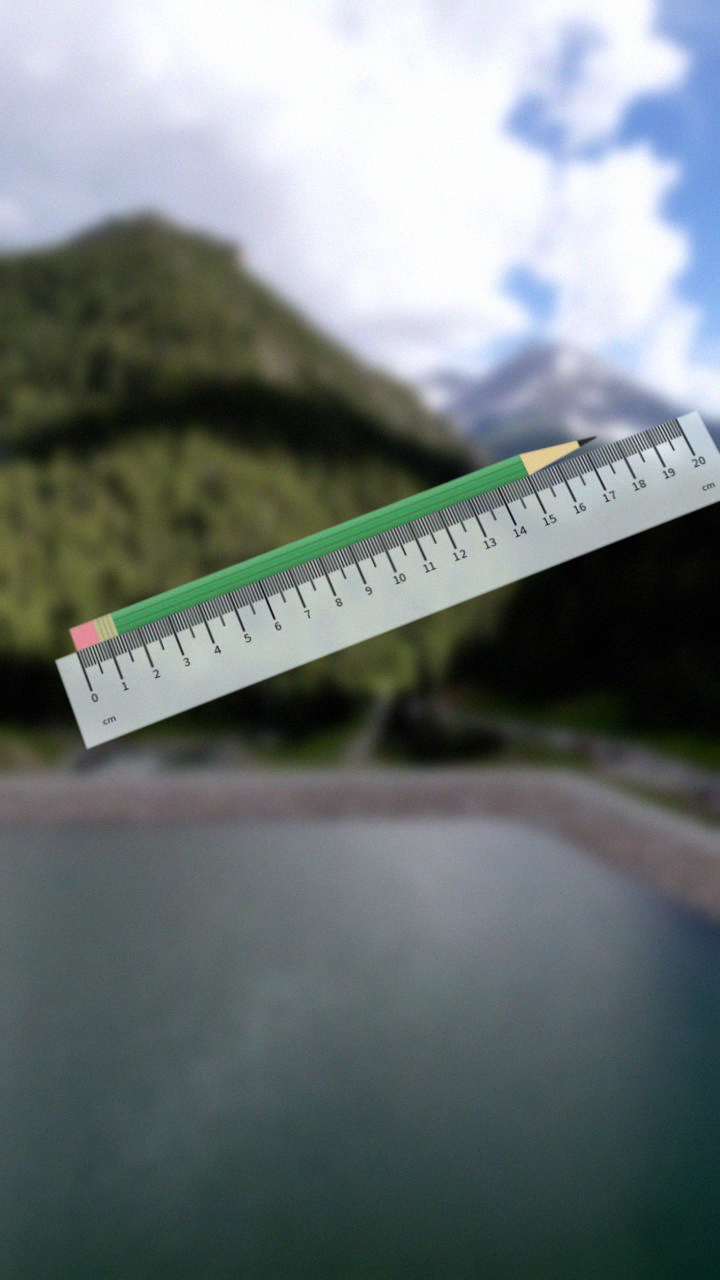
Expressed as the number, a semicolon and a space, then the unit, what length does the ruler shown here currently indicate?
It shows 17.5; cm
